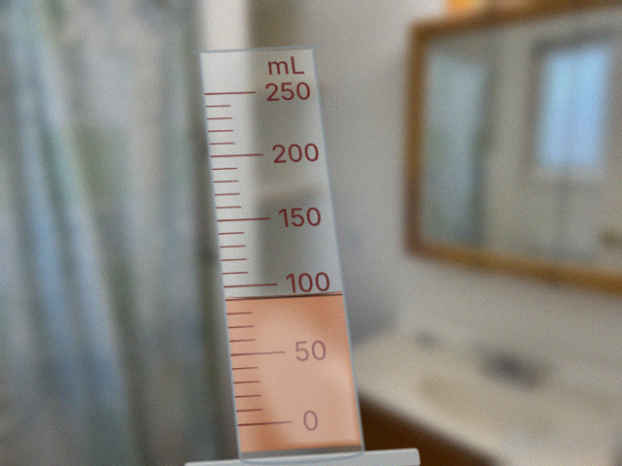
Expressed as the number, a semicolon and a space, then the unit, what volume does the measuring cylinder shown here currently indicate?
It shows 90; mL
